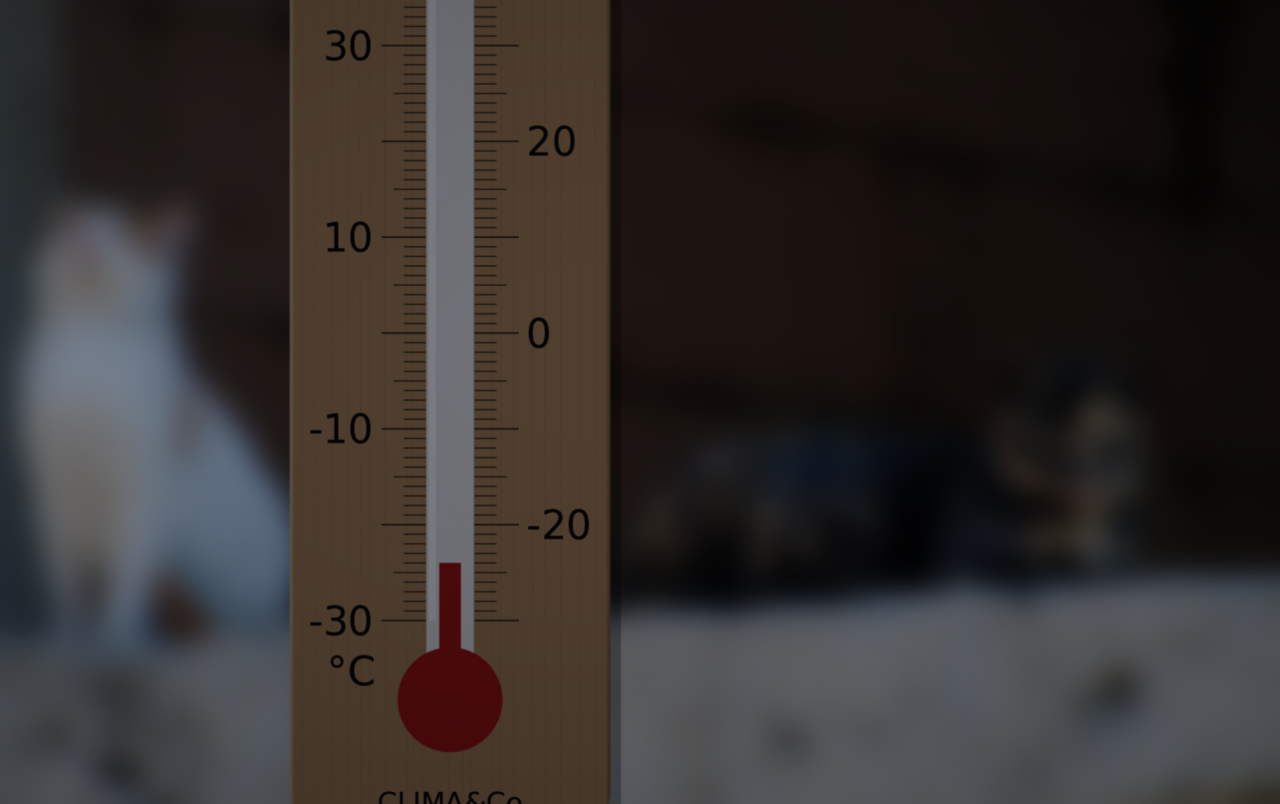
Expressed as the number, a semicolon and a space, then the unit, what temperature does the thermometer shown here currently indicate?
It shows -24; °C
